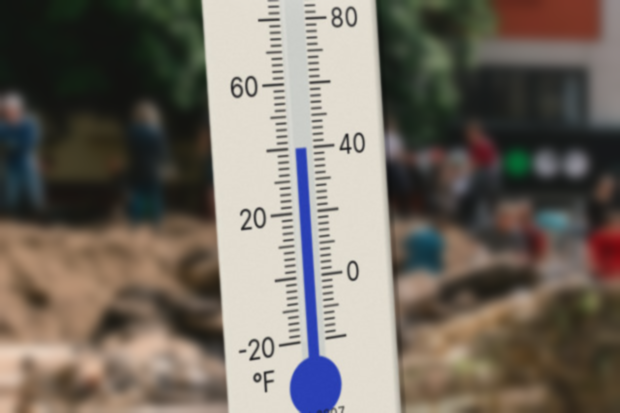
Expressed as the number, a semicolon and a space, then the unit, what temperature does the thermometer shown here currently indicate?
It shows 40; °F
